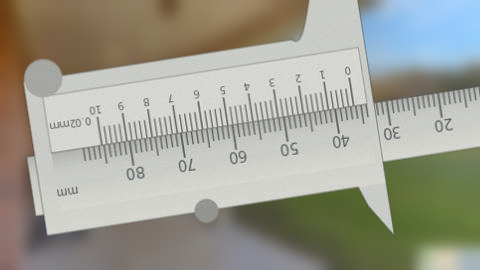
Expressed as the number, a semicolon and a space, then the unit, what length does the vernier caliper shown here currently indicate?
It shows 36.4; mm
